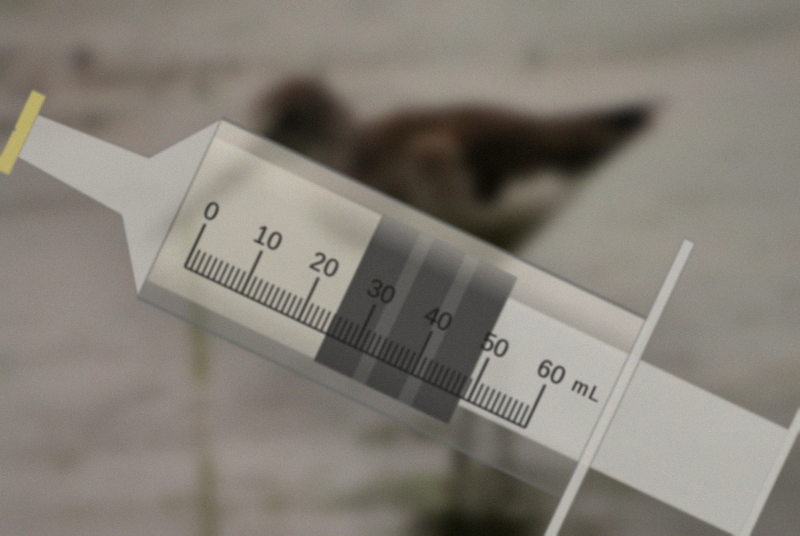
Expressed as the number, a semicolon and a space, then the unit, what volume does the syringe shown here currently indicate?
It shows 25; mL
